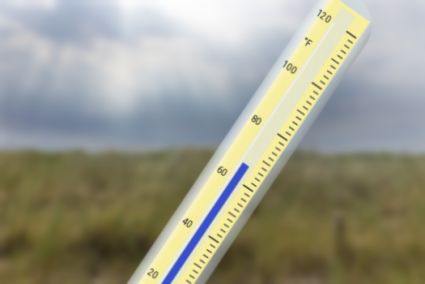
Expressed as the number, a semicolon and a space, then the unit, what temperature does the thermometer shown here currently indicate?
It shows 66; °F
